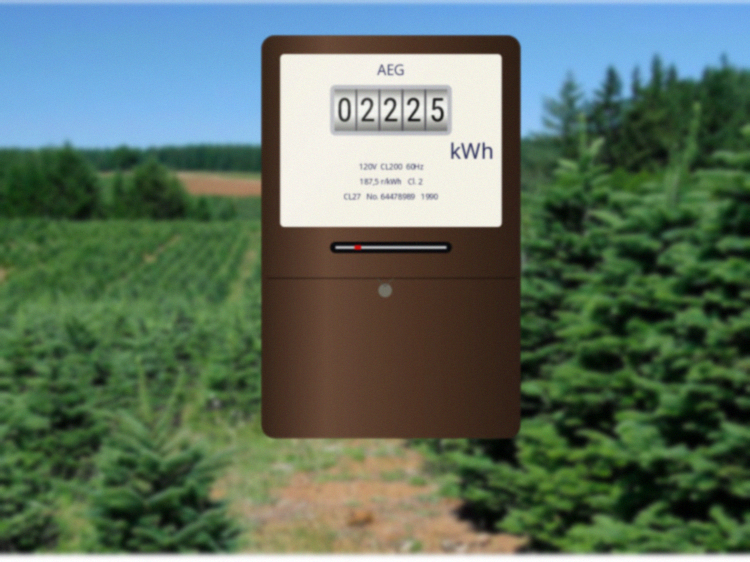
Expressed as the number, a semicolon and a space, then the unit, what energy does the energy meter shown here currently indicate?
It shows 2225; kWh
